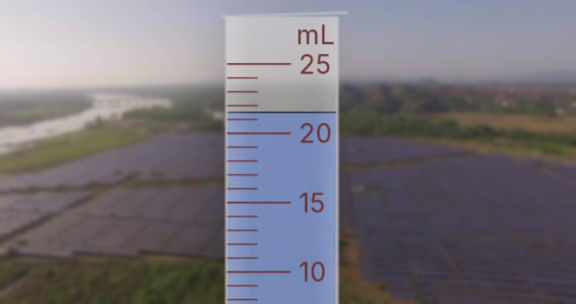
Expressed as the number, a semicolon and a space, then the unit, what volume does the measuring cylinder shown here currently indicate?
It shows 21.5; mL
